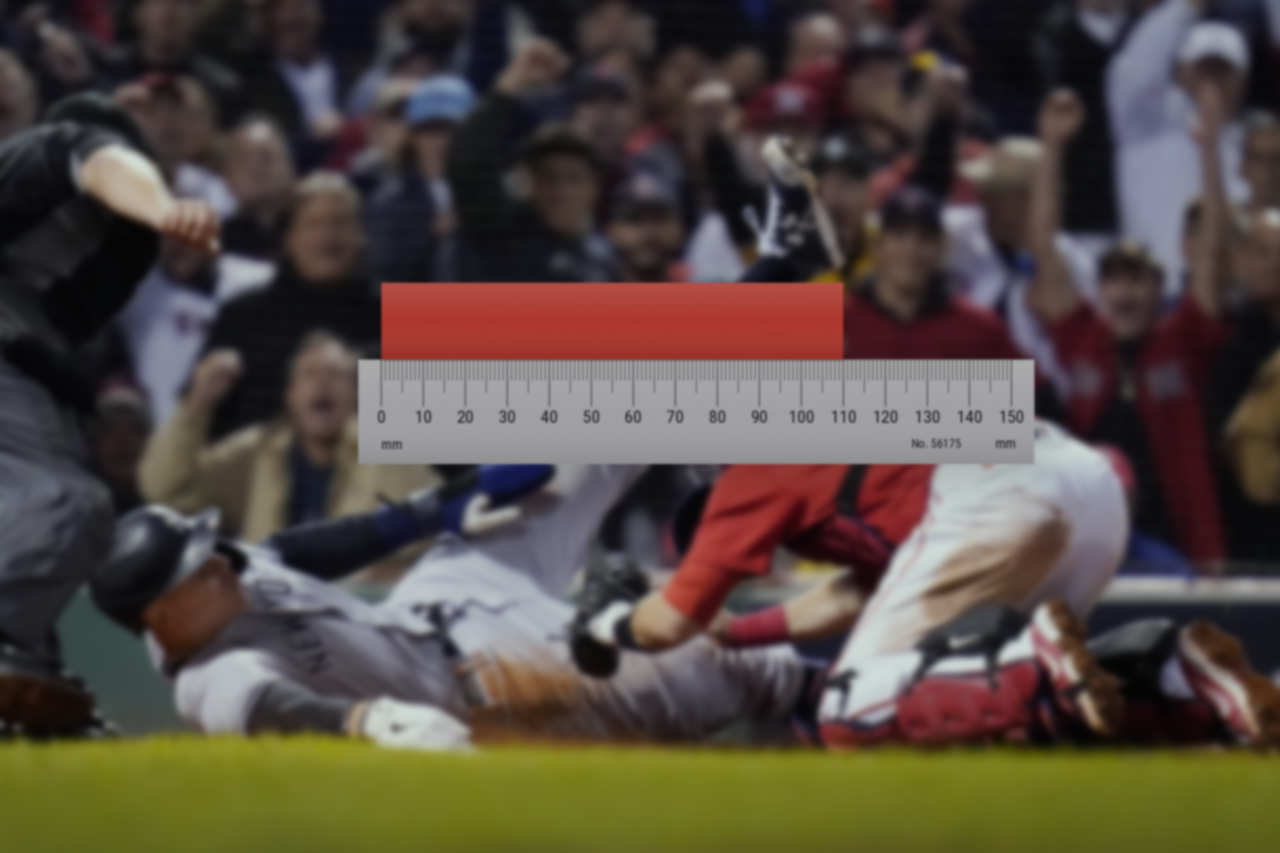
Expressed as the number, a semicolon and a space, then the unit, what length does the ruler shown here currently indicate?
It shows 110; mm
